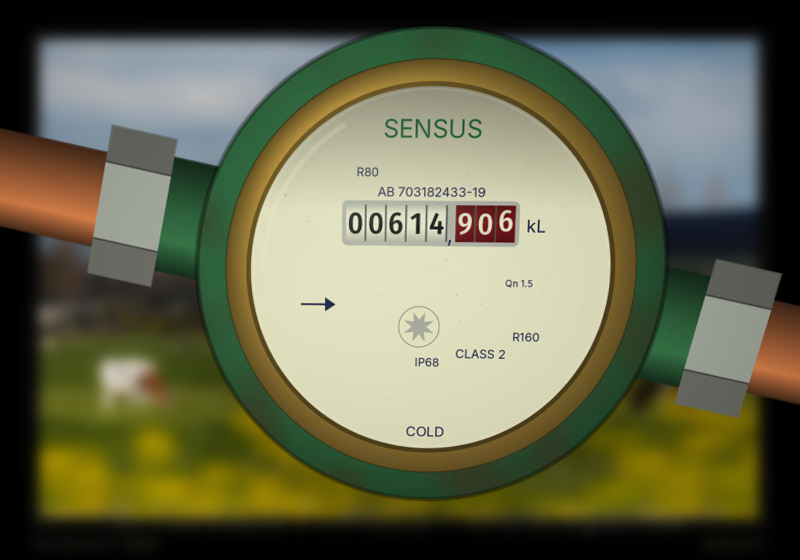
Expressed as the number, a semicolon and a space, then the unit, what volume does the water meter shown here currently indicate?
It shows 614.906; kL
